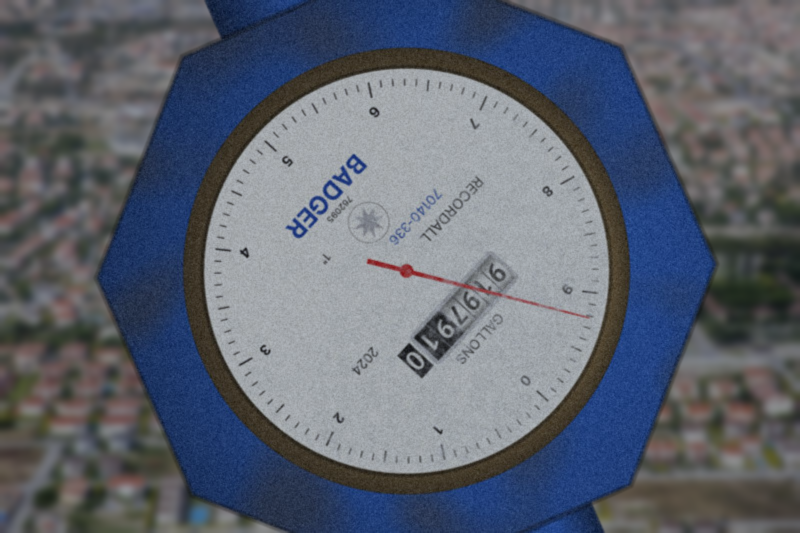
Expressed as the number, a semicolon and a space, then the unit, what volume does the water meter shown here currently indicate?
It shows 9197909.2; gal
